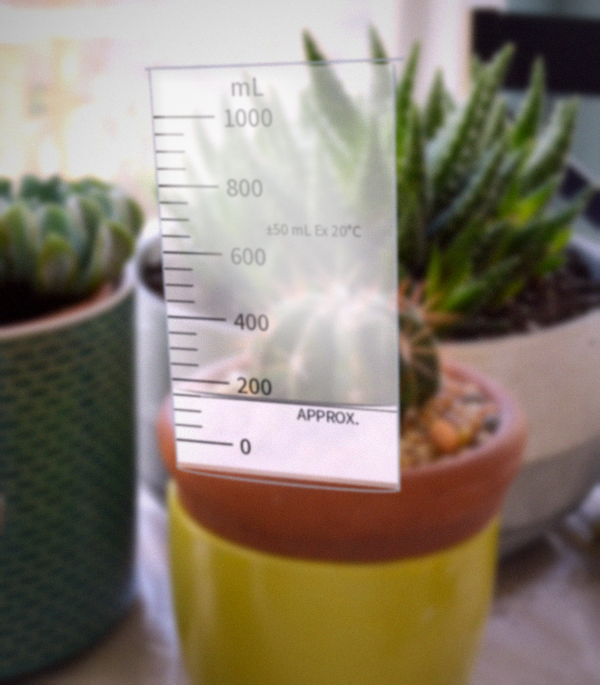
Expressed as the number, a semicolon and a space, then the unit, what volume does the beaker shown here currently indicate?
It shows 150; mL
